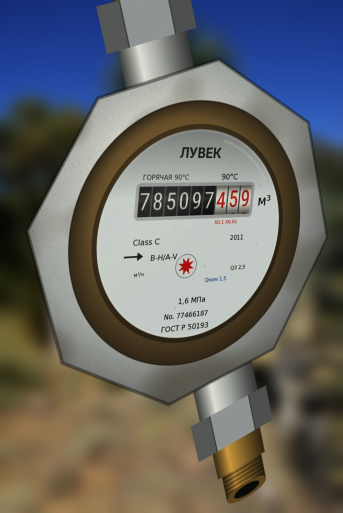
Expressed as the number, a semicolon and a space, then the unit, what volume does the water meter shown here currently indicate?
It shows 785097.459; m³
